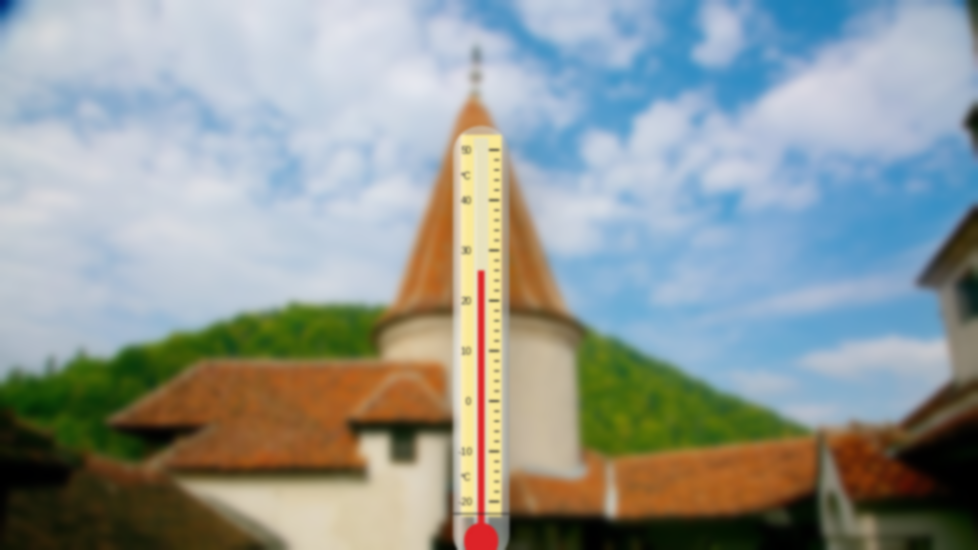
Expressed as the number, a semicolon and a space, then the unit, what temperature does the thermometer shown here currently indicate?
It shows 26; °C
